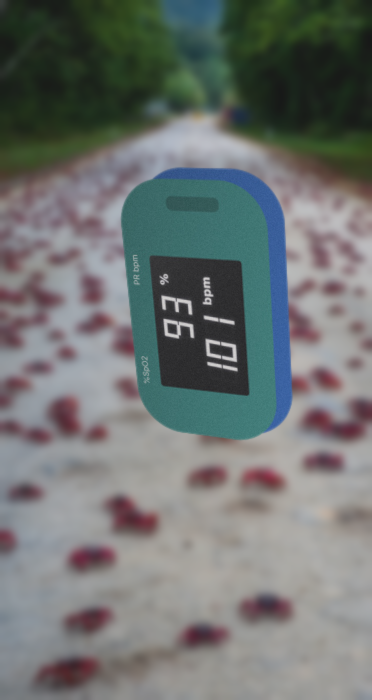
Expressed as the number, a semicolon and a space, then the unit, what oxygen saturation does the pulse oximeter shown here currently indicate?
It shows 93; %
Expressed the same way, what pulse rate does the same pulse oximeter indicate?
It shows 101; bpm
